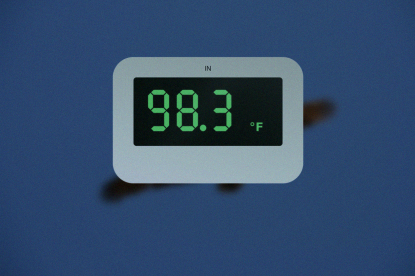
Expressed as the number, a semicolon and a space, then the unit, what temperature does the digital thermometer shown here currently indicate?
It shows 98.3; °F
